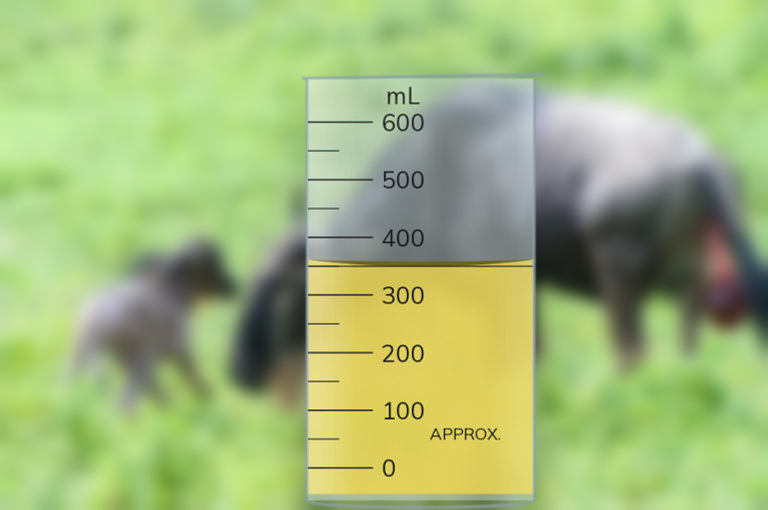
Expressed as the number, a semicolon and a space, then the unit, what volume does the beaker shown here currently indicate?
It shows 350; mL
